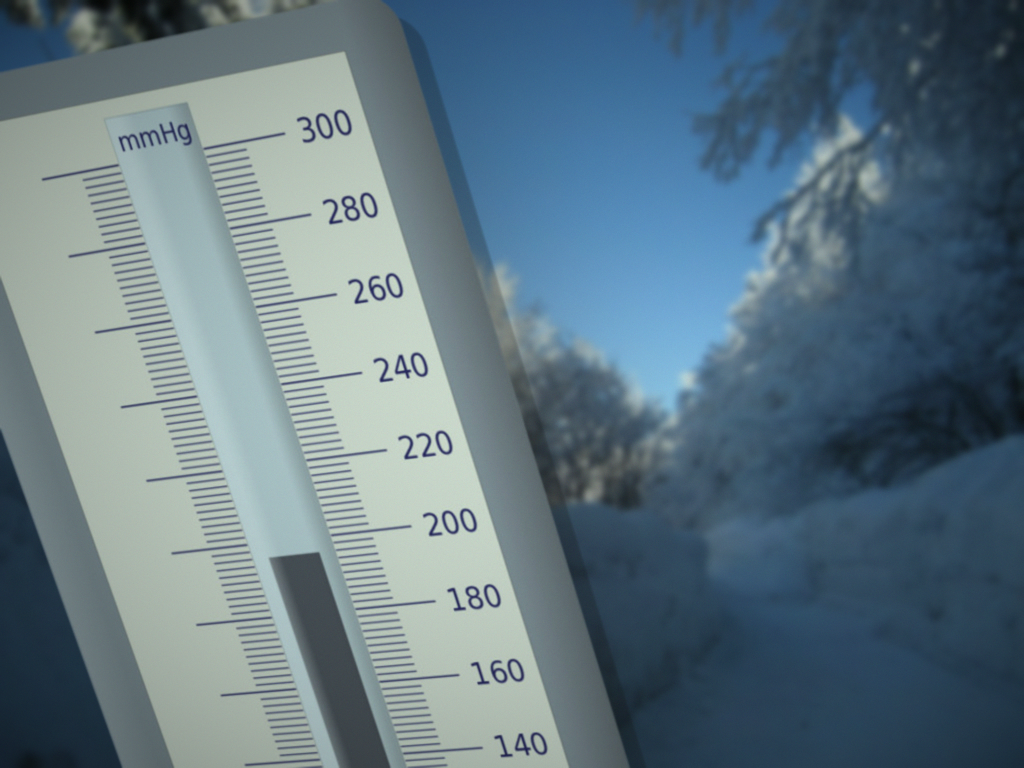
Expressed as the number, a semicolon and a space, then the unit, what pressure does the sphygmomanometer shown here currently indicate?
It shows 196; mmHg
